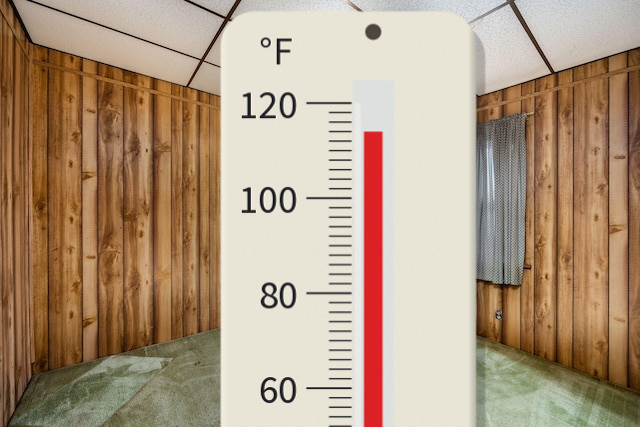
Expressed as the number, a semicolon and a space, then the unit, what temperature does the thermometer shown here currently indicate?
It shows 114; °F
